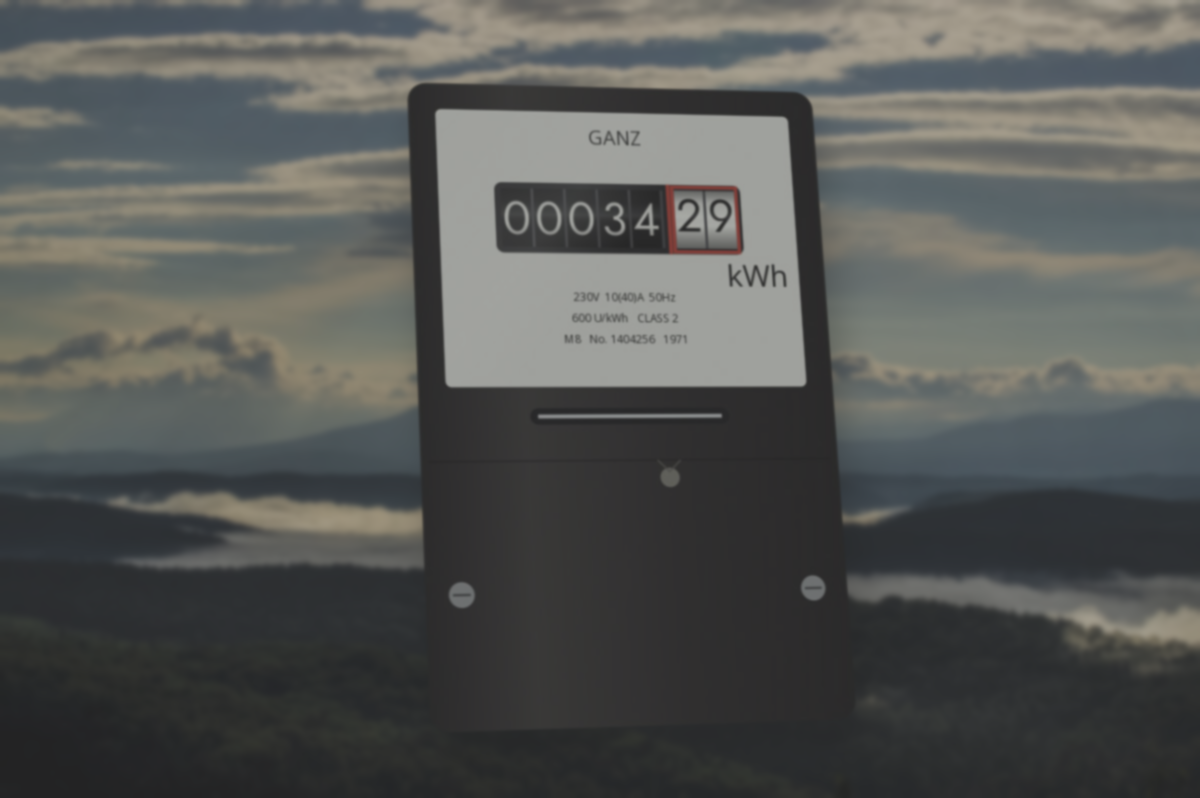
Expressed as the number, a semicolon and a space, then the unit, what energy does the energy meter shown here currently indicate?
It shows 34.29; kWh
